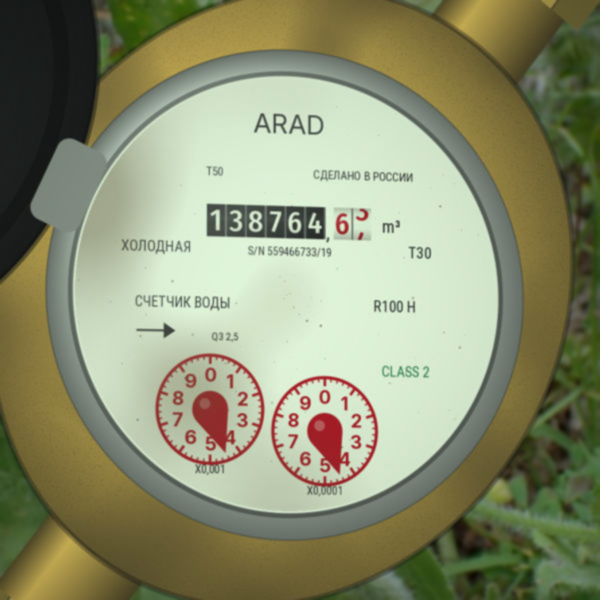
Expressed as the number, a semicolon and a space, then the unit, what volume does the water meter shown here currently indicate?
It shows 138764.6344; m³
